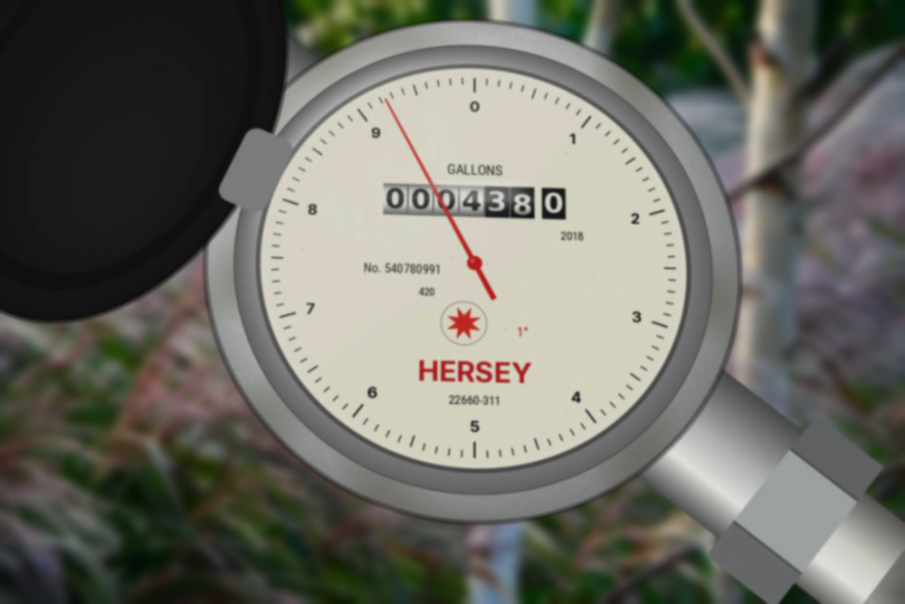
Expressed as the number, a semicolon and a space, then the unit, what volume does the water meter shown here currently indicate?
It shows 4379.2; gal
